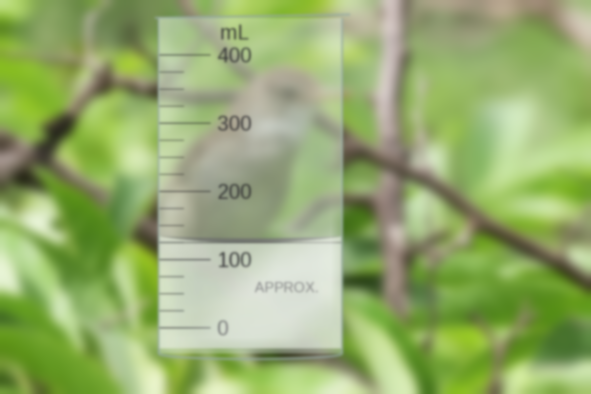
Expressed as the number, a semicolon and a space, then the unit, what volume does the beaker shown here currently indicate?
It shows 125; mL
